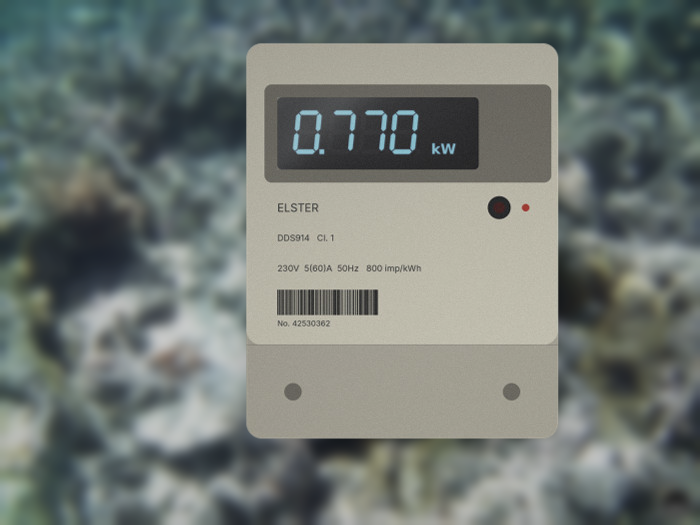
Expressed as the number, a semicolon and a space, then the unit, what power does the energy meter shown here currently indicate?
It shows 0.770; kW
